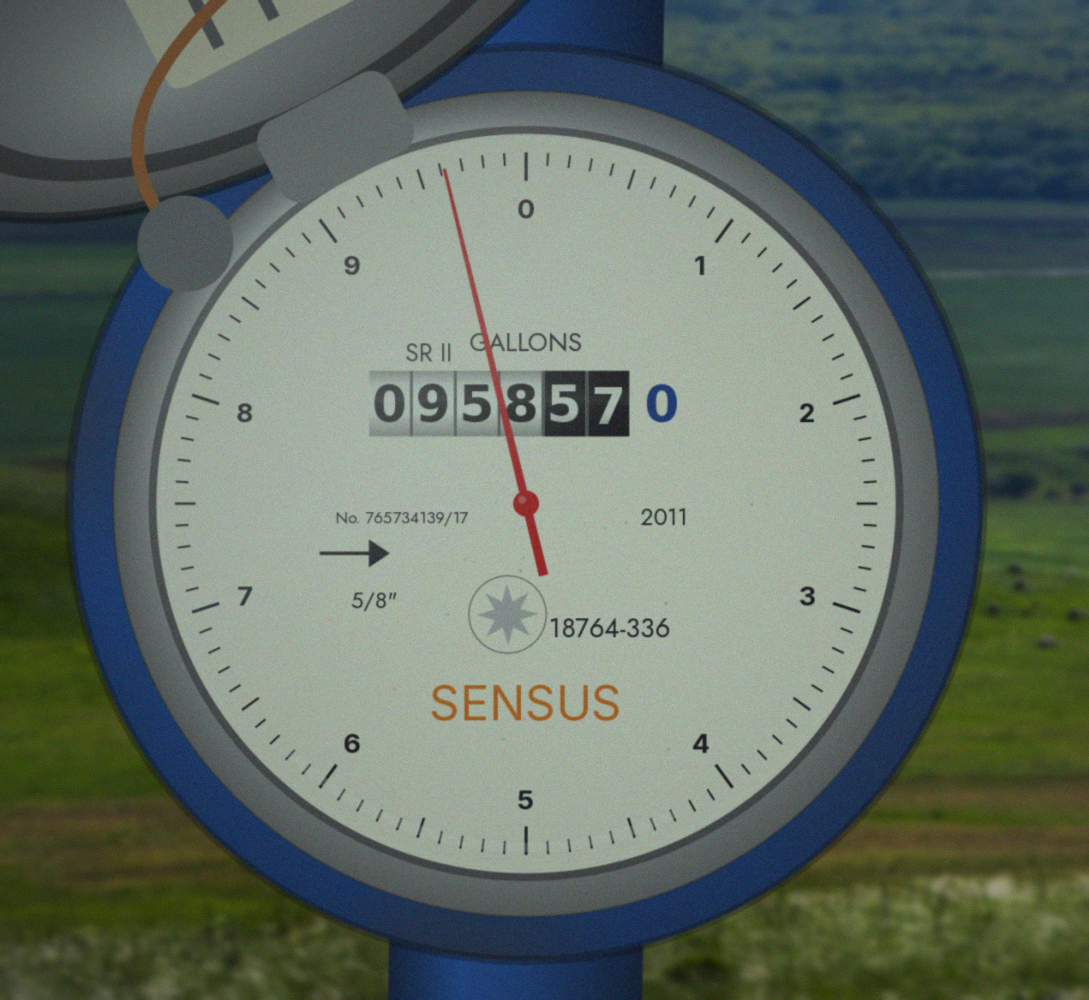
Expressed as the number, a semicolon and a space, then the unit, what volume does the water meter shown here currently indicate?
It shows 958569.6; gal
